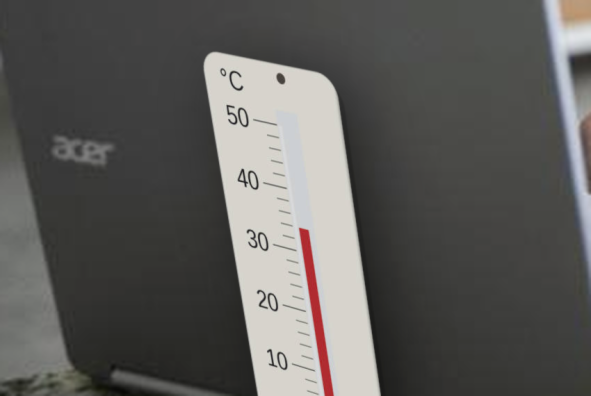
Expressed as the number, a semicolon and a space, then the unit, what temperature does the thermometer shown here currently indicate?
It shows 34; °C
